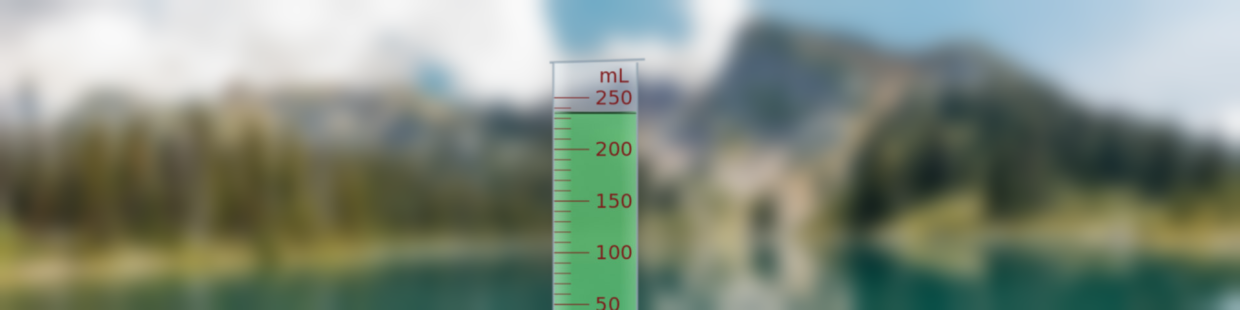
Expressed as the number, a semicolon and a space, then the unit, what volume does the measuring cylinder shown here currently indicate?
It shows 235; mL
